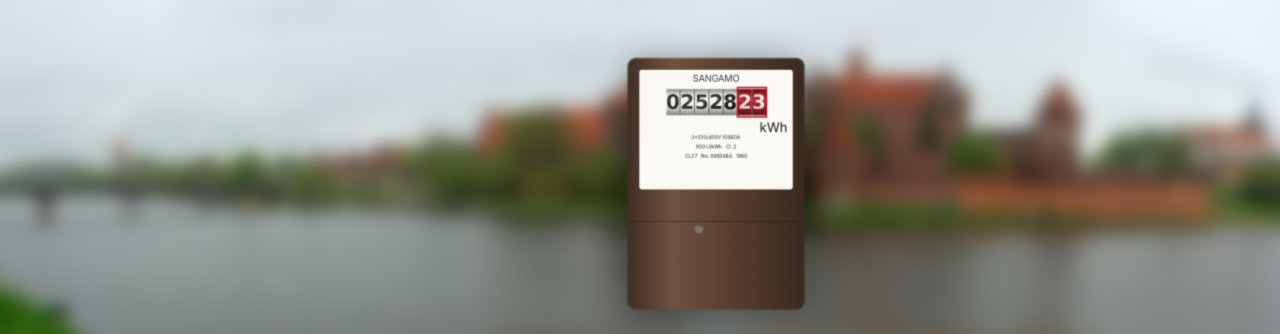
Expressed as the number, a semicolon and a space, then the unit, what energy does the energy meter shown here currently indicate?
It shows 2528.23; kWh
